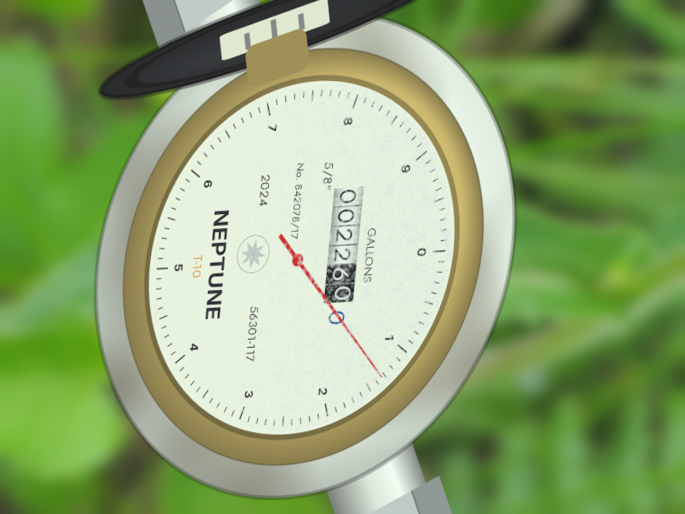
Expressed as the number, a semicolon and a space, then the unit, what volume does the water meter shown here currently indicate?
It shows 22601.3; gal
